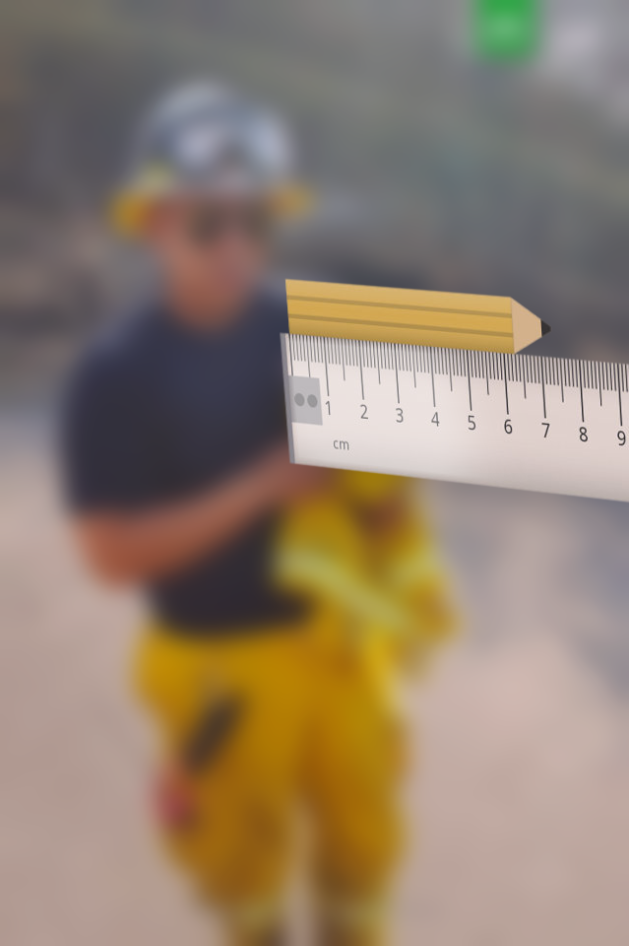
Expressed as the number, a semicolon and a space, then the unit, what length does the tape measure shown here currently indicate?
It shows 7.3; cm
